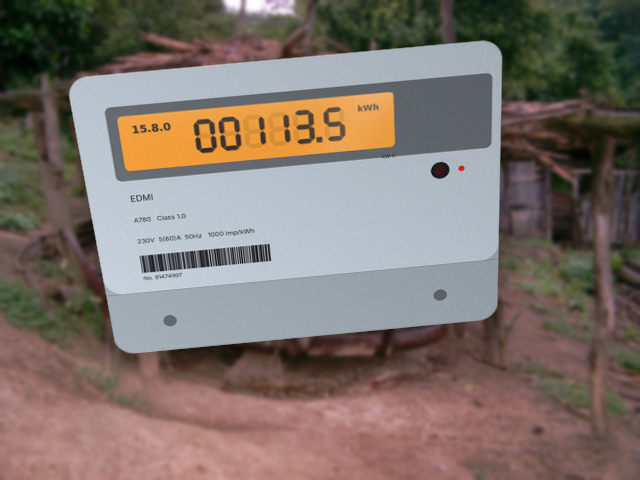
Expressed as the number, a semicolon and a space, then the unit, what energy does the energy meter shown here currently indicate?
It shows 113.5; kWh
